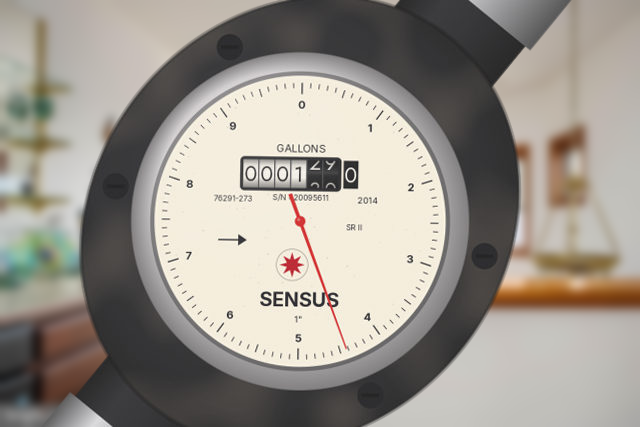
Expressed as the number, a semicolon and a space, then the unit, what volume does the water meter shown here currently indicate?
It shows 1294.4; gal
